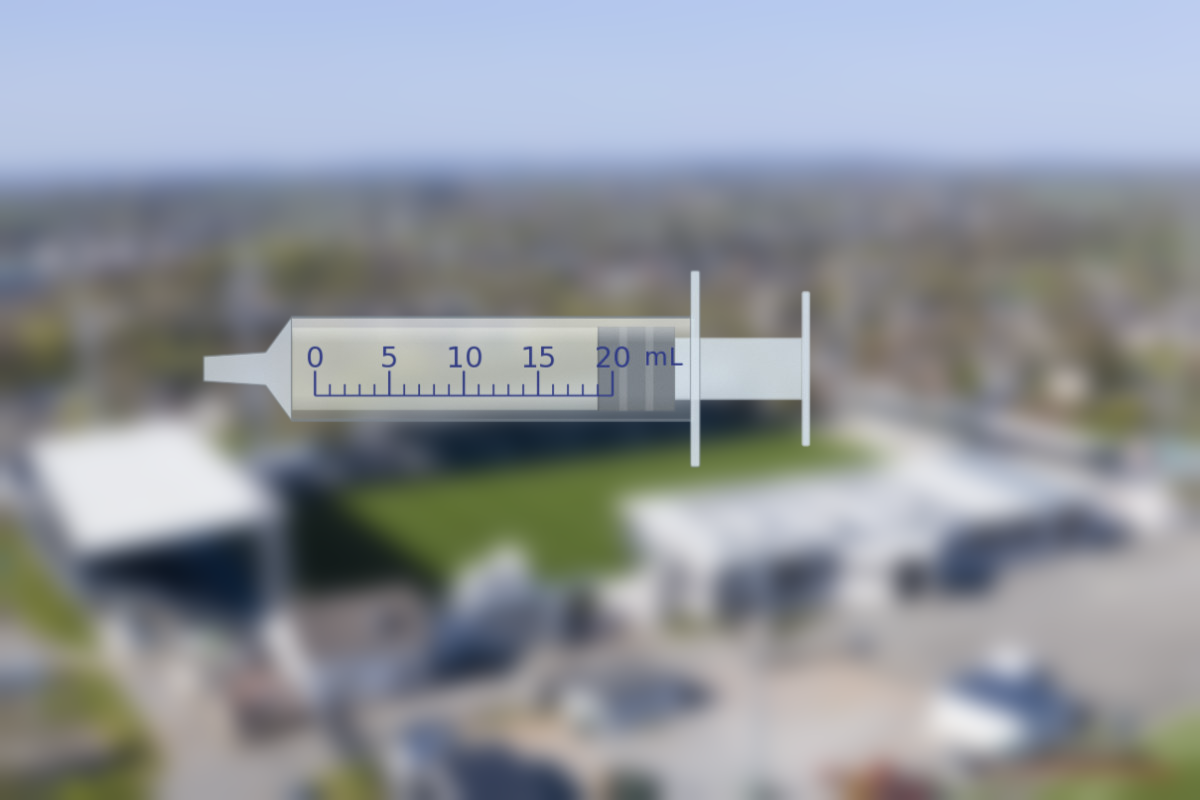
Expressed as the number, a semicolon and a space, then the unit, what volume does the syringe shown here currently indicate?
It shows 19; mL
